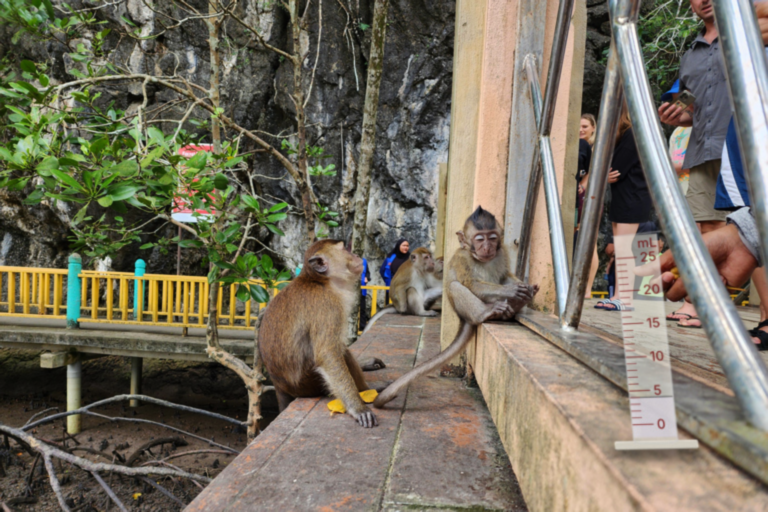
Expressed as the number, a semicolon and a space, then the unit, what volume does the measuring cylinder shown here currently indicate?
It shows 4; mL
